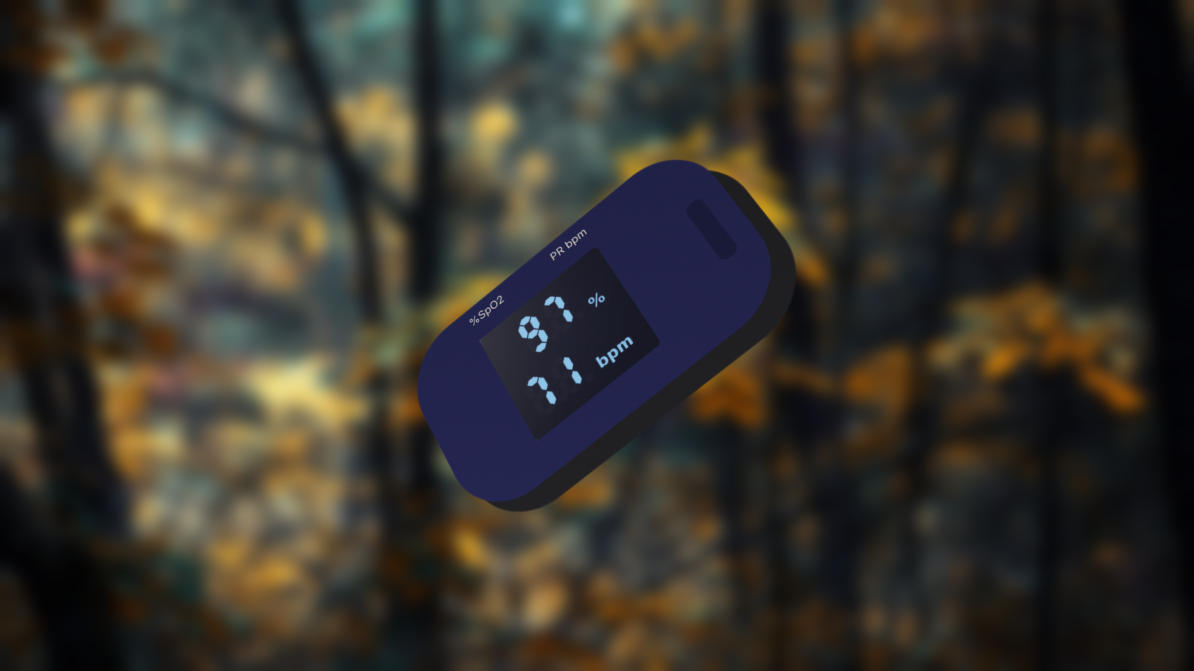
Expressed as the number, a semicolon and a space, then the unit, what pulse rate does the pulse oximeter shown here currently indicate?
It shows 71; bpm
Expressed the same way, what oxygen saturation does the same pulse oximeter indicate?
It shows 97; %
